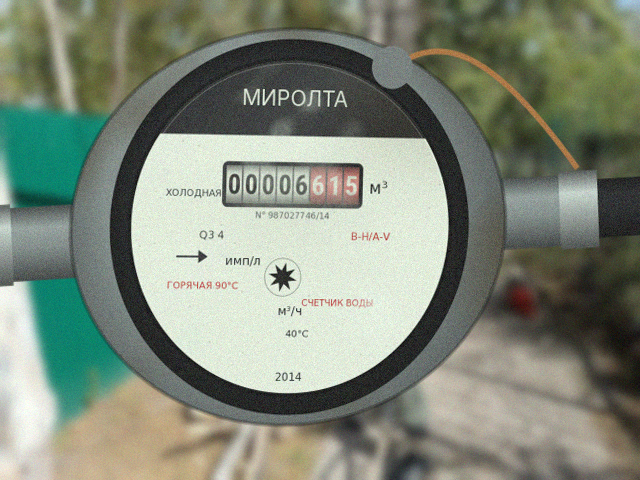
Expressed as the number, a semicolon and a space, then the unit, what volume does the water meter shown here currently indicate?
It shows 6.615; m³
